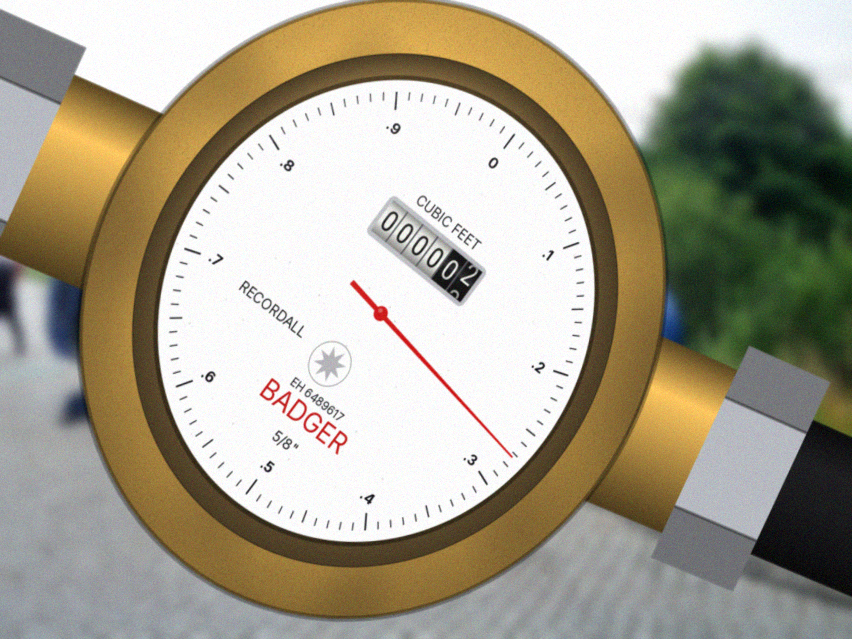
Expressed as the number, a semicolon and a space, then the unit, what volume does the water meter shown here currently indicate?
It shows 2.27; ft³
